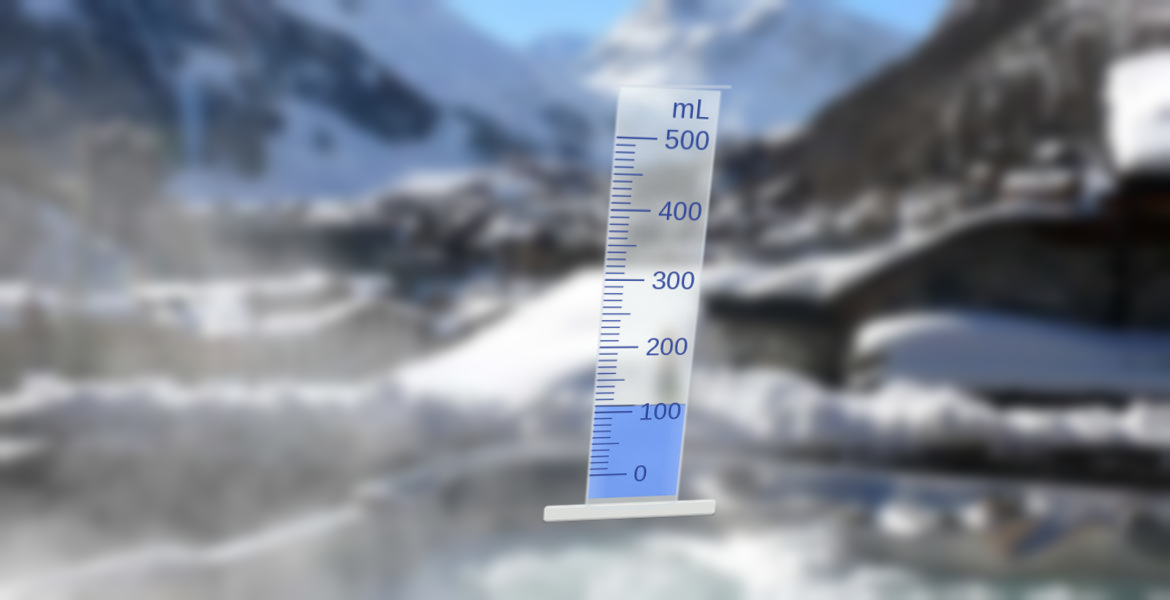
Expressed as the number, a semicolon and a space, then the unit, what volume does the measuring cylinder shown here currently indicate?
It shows 110; mL
